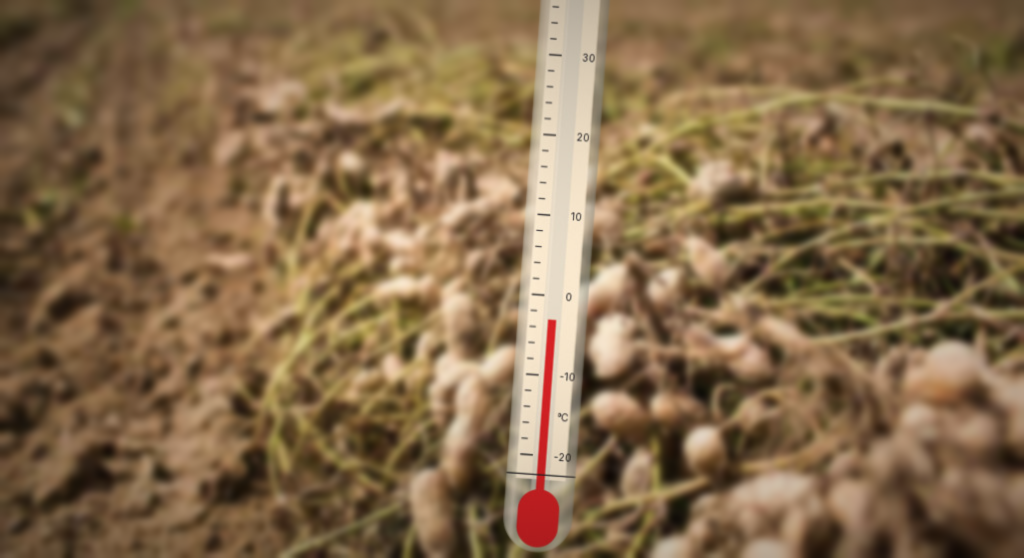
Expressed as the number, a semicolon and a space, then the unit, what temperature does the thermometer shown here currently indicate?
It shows -3; °C
